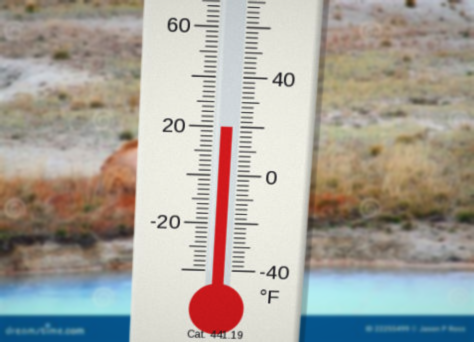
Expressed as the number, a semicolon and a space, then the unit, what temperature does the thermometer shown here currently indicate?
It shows 20; °F
